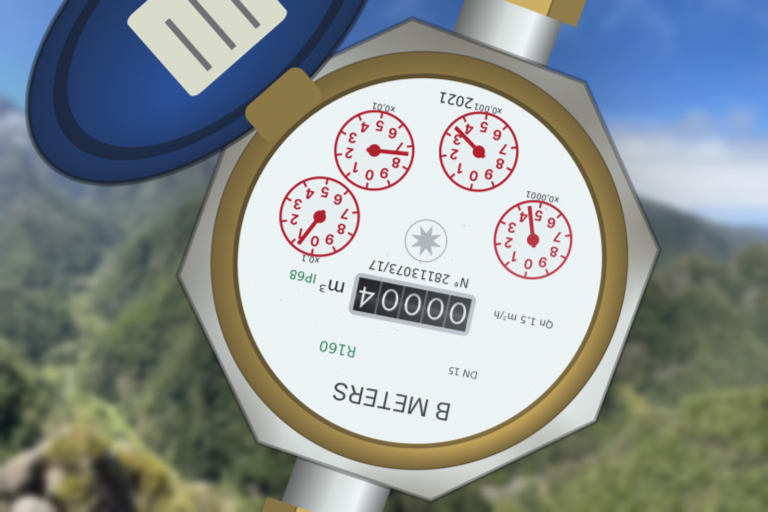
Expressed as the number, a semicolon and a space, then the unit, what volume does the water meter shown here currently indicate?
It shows 4.0734; m³
